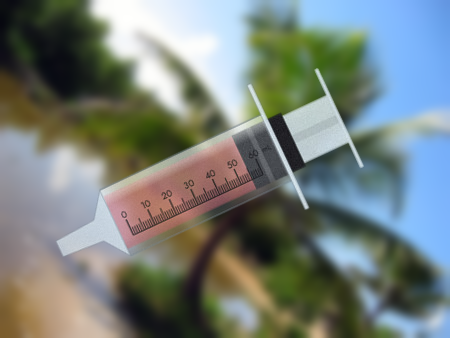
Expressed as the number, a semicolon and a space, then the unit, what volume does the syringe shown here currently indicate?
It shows 55; mL
